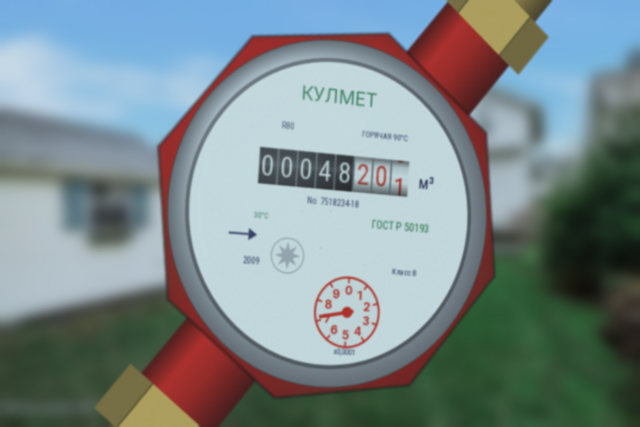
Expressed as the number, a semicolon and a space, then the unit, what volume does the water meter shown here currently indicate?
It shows 48.2007; m³
